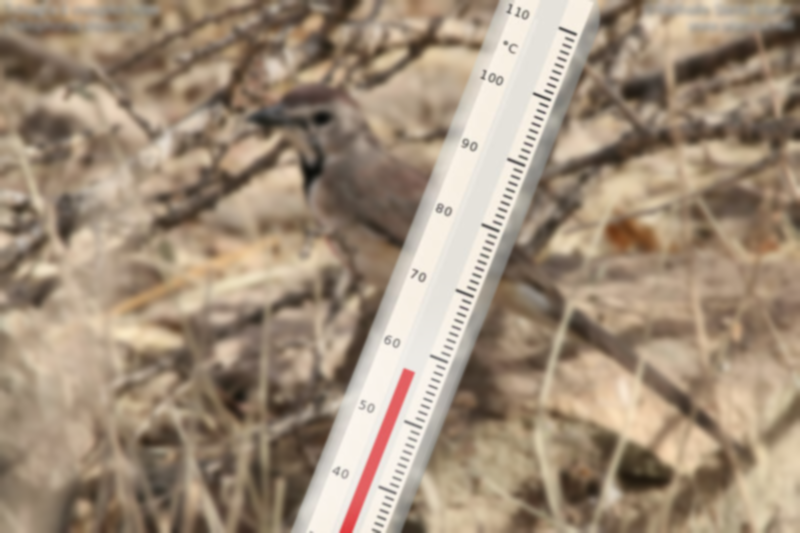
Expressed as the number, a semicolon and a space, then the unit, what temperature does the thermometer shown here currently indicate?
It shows 57; °C
